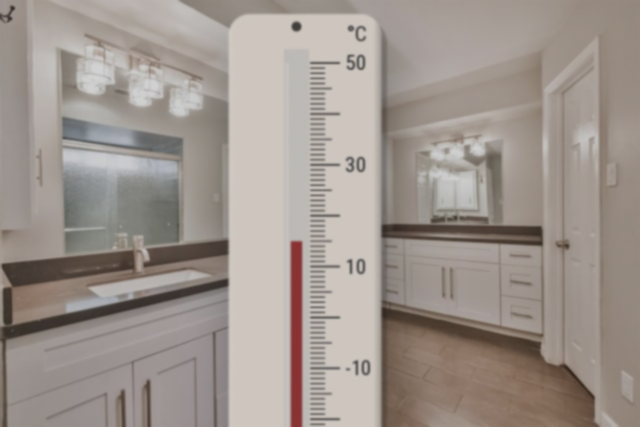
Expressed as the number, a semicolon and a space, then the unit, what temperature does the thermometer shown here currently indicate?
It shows 15; °C
